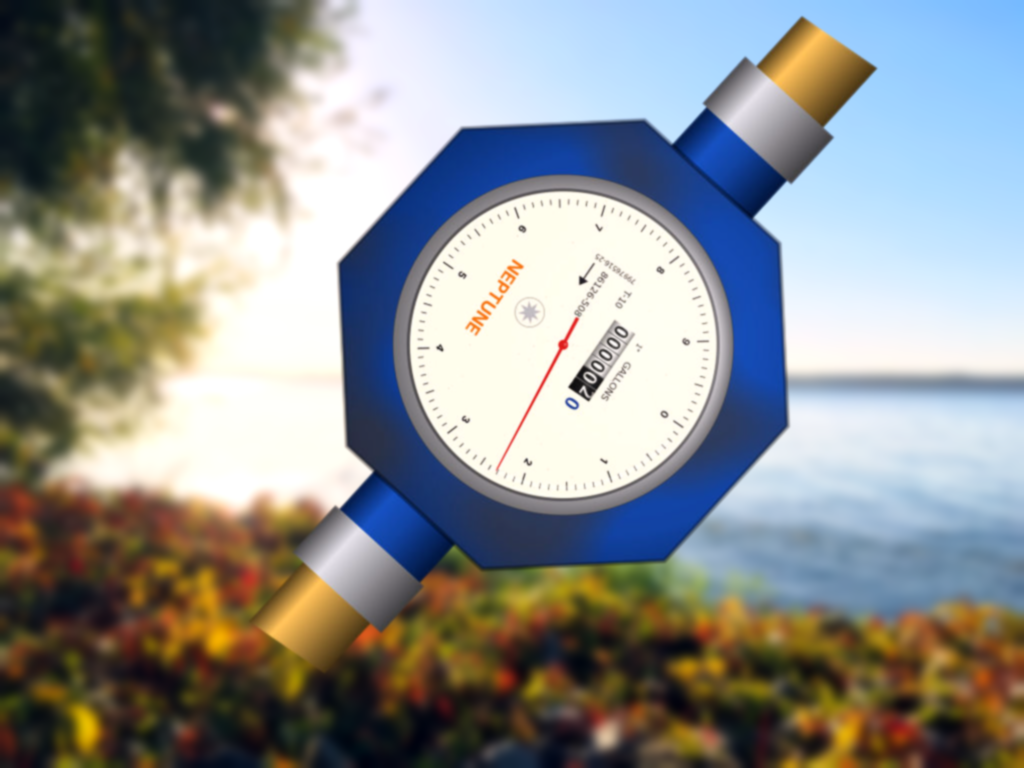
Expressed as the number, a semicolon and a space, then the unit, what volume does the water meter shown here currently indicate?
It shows 22.3; gal
